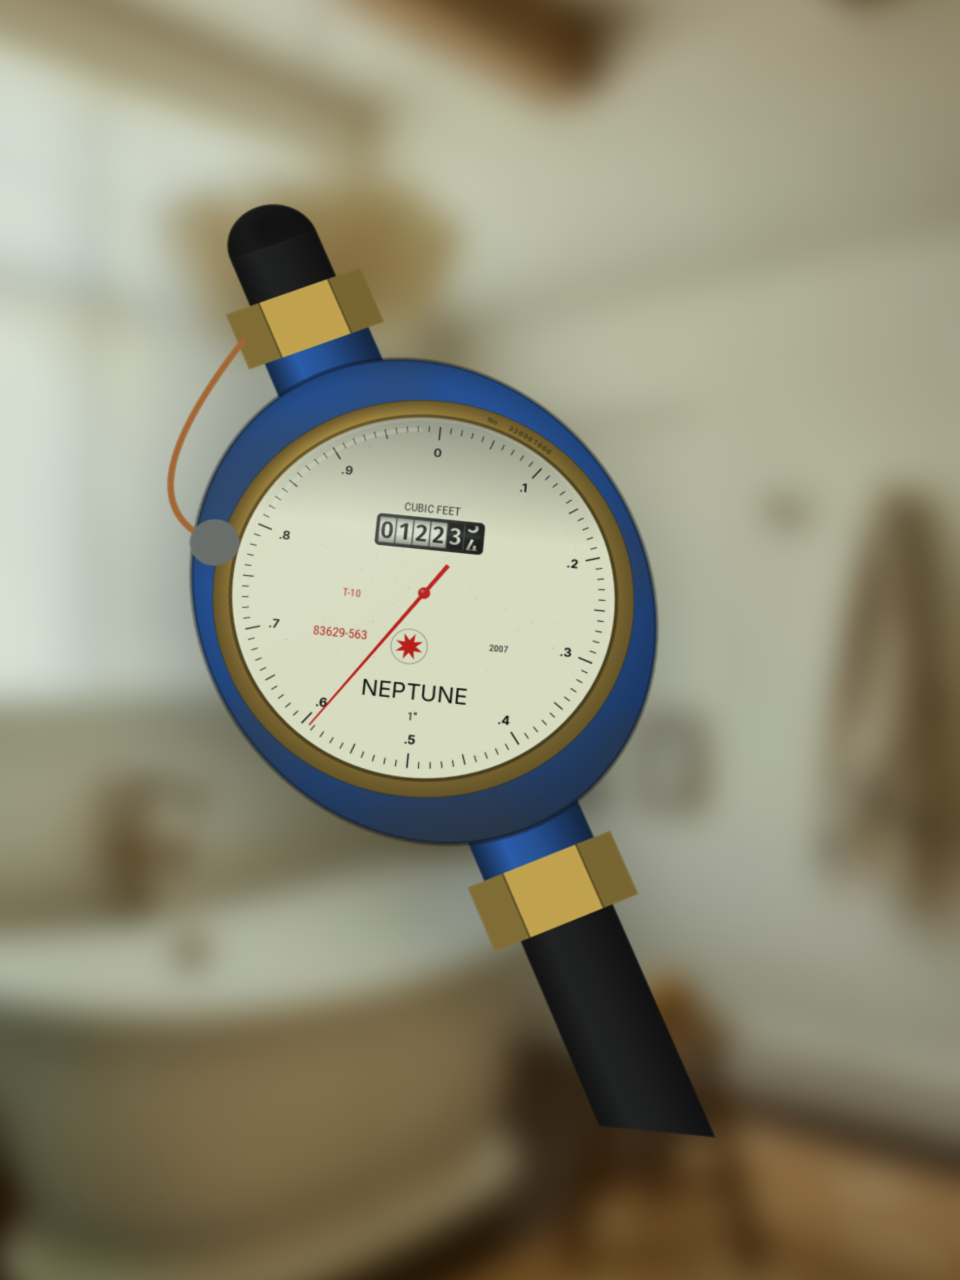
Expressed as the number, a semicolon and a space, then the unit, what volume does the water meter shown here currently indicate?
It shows 12233.59; ft³
